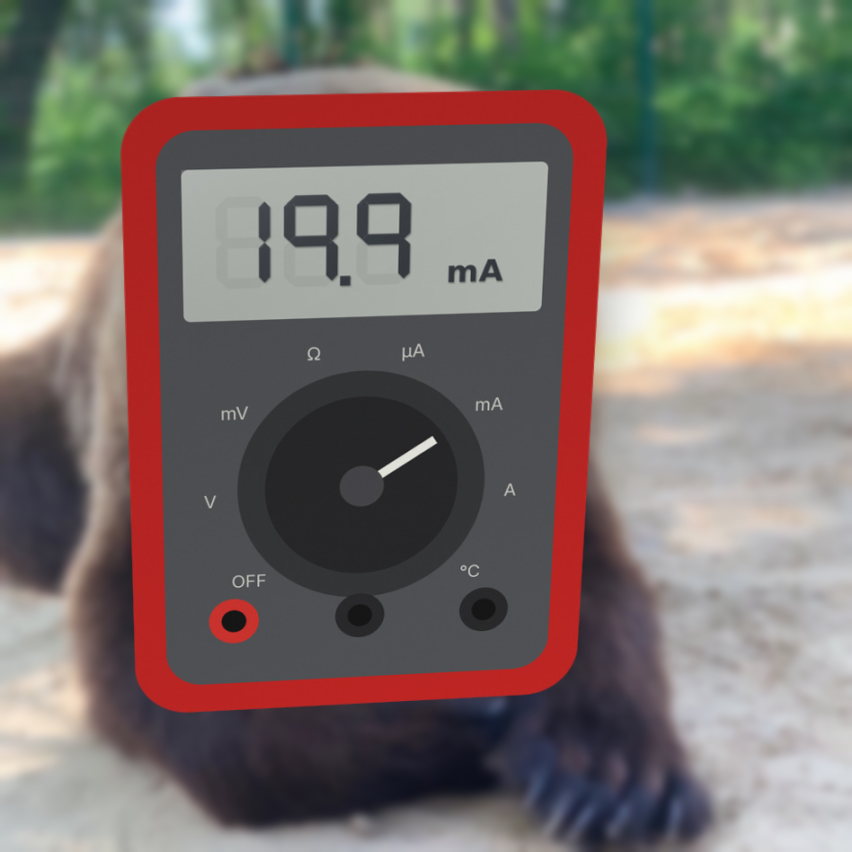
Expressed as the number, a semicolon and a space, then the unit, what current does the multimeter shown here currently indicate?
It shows 19.9; mA
